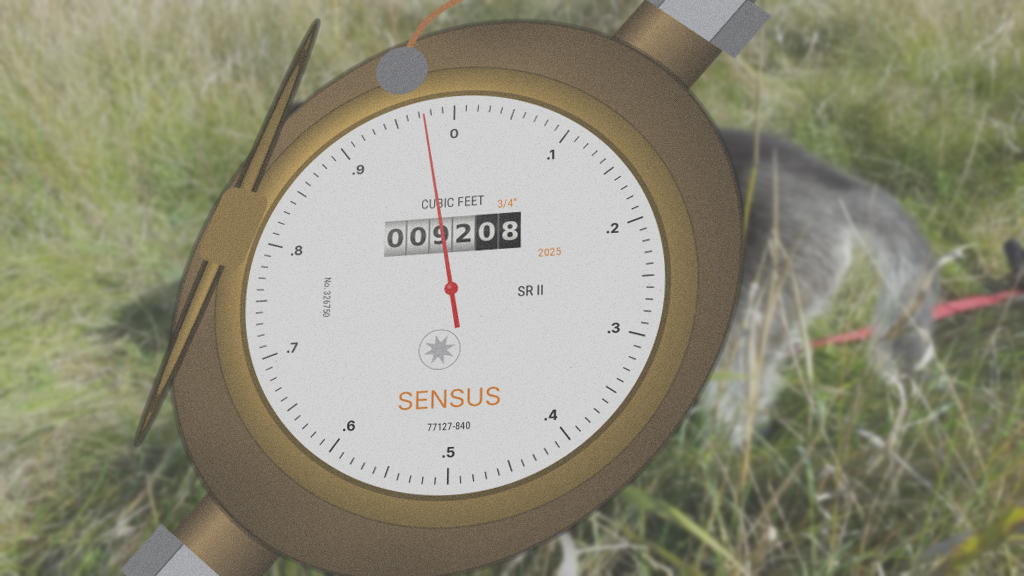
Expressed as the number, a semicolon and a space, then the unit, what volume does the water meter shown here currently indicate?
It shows 9207.97; ft³
